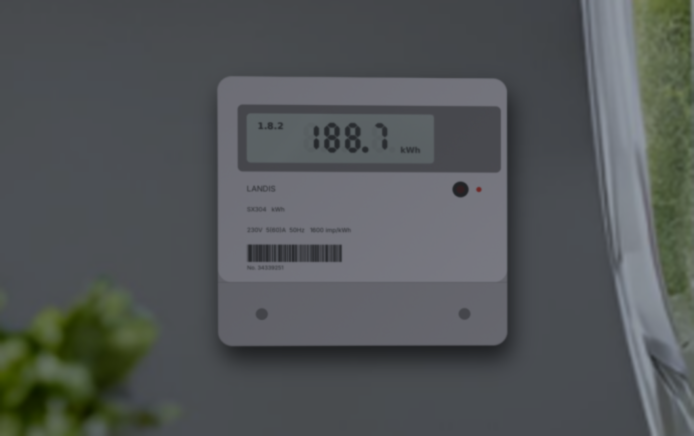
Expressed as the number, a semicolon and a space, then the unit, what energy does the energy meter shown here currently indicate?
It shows 188.7; kWh
